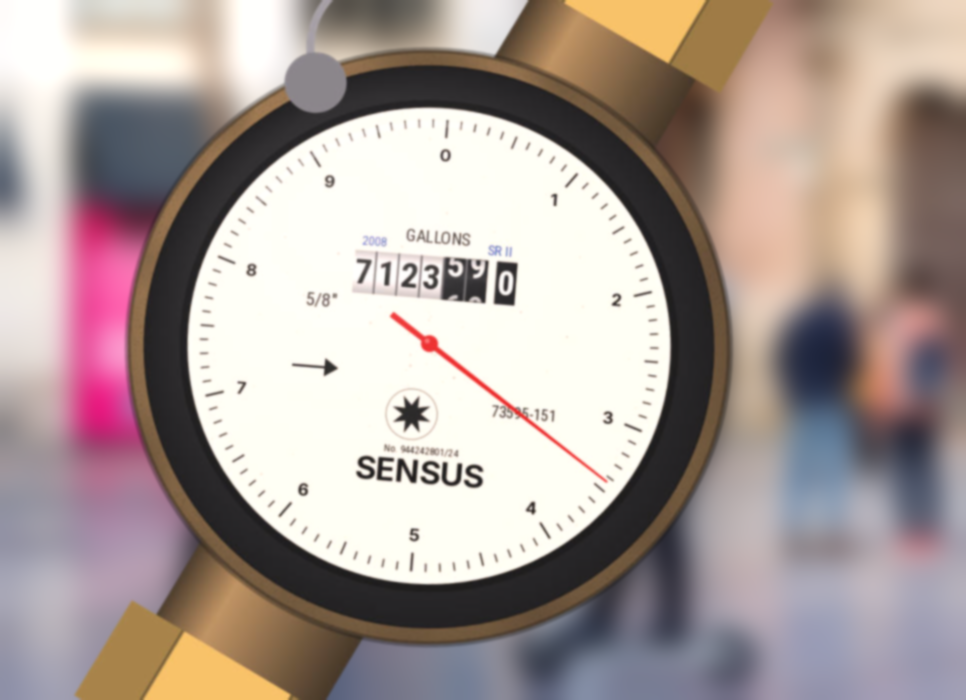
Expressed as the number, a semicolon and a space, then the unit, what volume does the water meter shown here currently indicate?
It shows 7123593.4; gal
